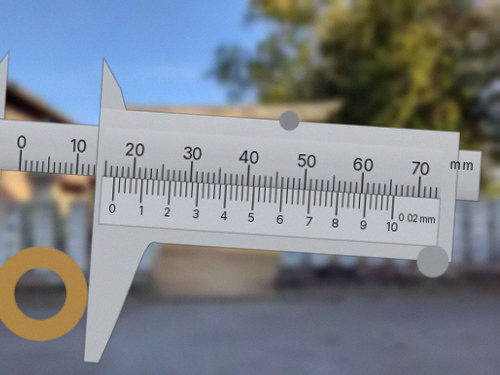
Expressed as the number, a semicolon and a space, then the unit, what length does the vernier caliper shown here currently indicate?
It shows 16.6; mm
